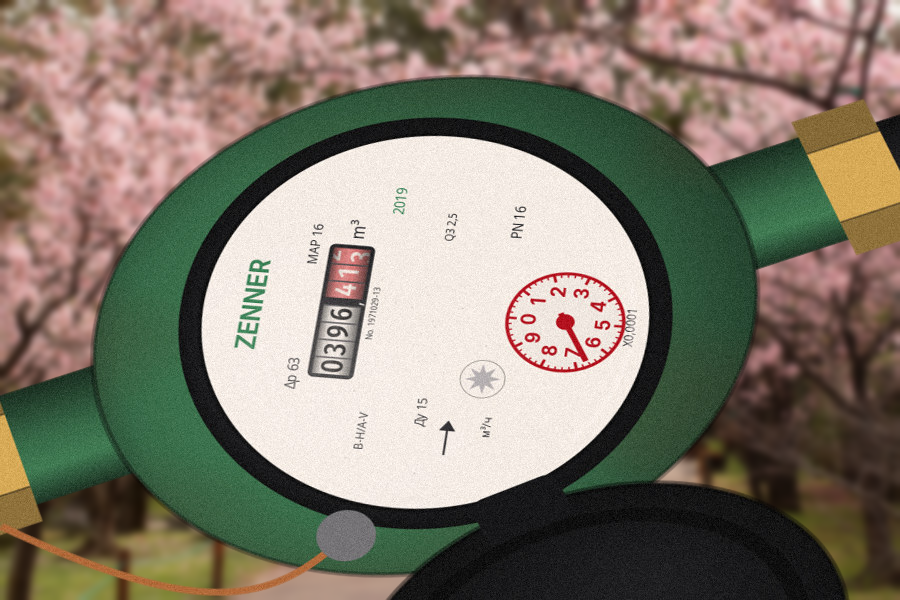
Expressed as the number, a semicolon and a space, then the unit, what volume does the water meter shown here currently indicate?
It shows 396.4126; m³
